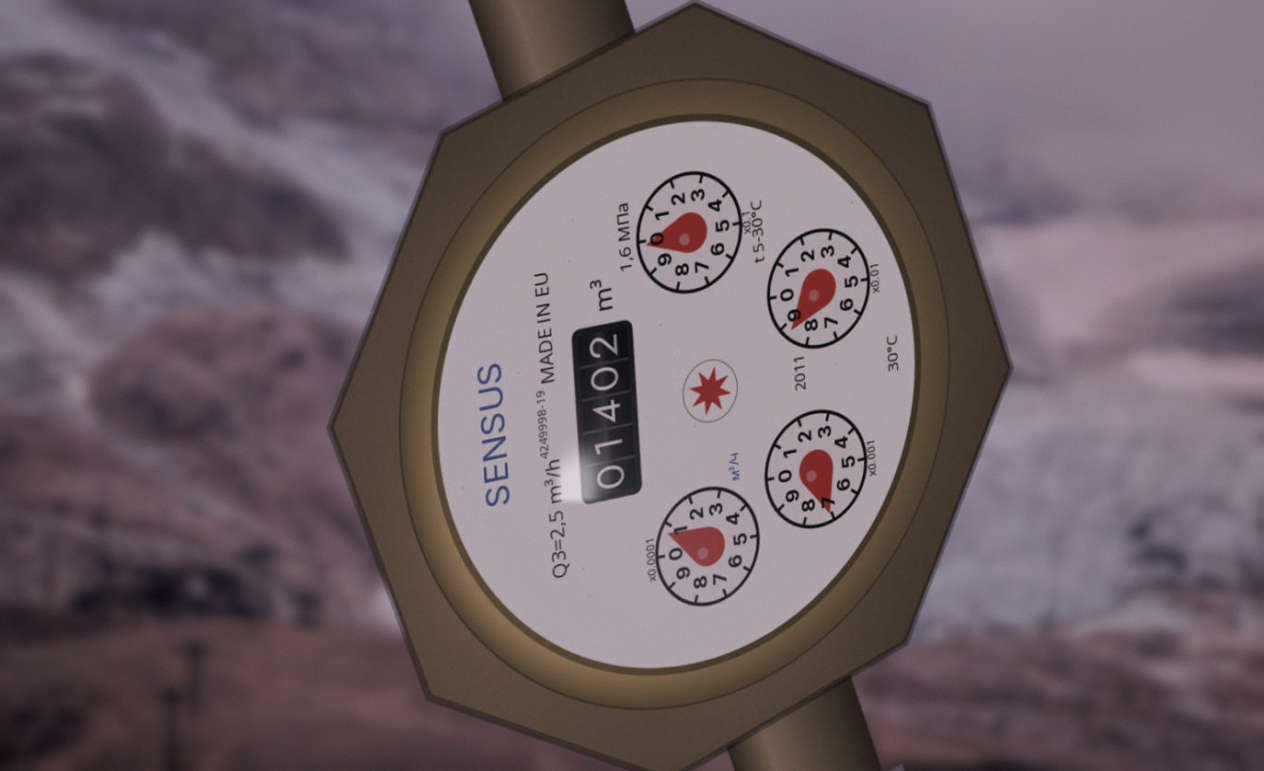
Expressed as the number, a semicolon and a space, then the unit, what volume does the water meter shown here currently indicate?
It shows 1401.9870; m³
